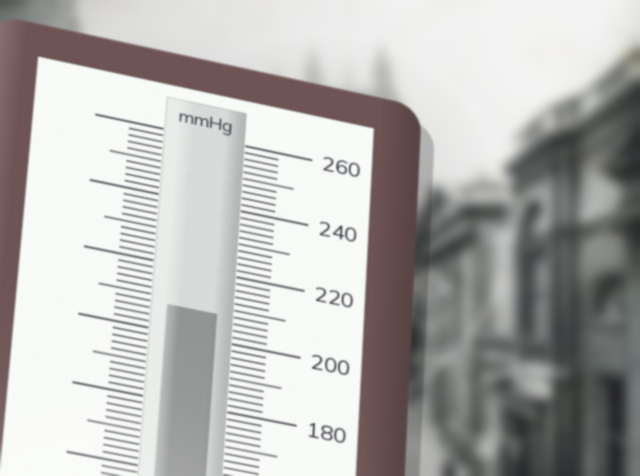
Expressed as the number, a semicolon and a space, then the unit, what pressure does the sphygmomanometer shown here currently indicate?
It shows 208; mmHg
